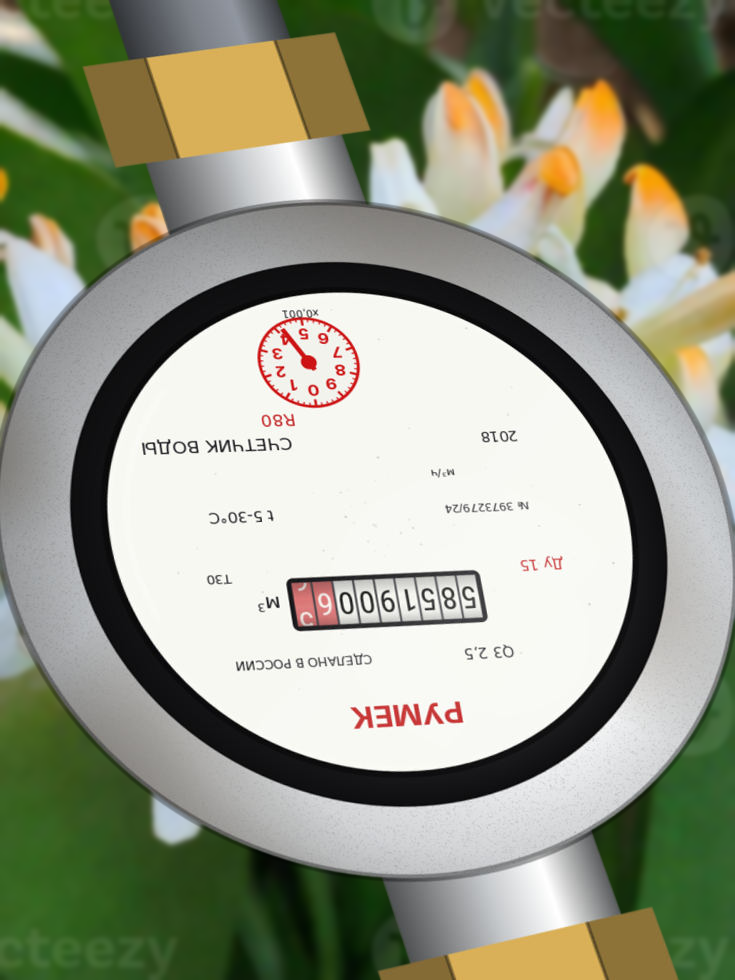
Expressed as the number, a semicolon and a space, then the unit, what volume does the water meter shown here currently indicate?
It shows 5851900.654; m³
